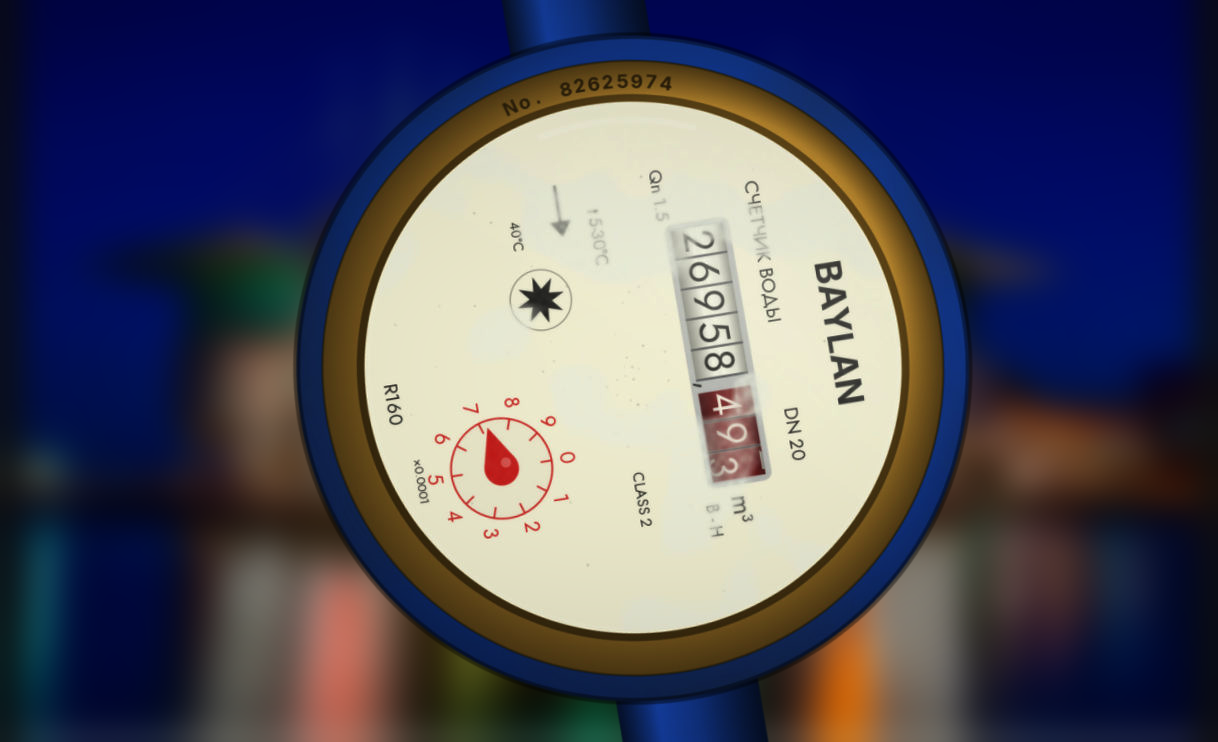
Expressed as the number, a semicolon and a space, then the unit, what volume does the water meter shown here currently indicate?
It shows 26958.4927; m³
